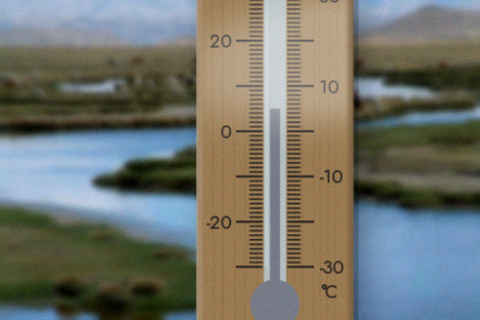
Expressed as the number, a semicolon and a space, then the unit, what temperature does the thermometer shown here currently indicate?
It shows 5; °C
